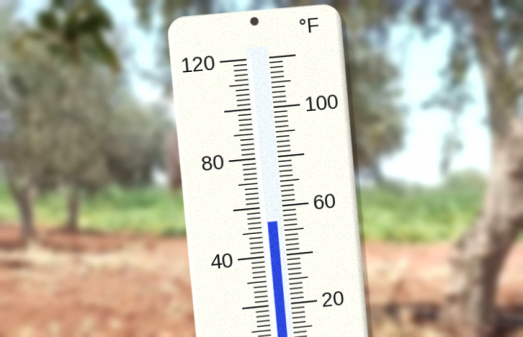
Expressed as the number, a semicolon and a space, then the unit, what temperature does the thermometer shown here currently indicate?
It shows 54; °F
